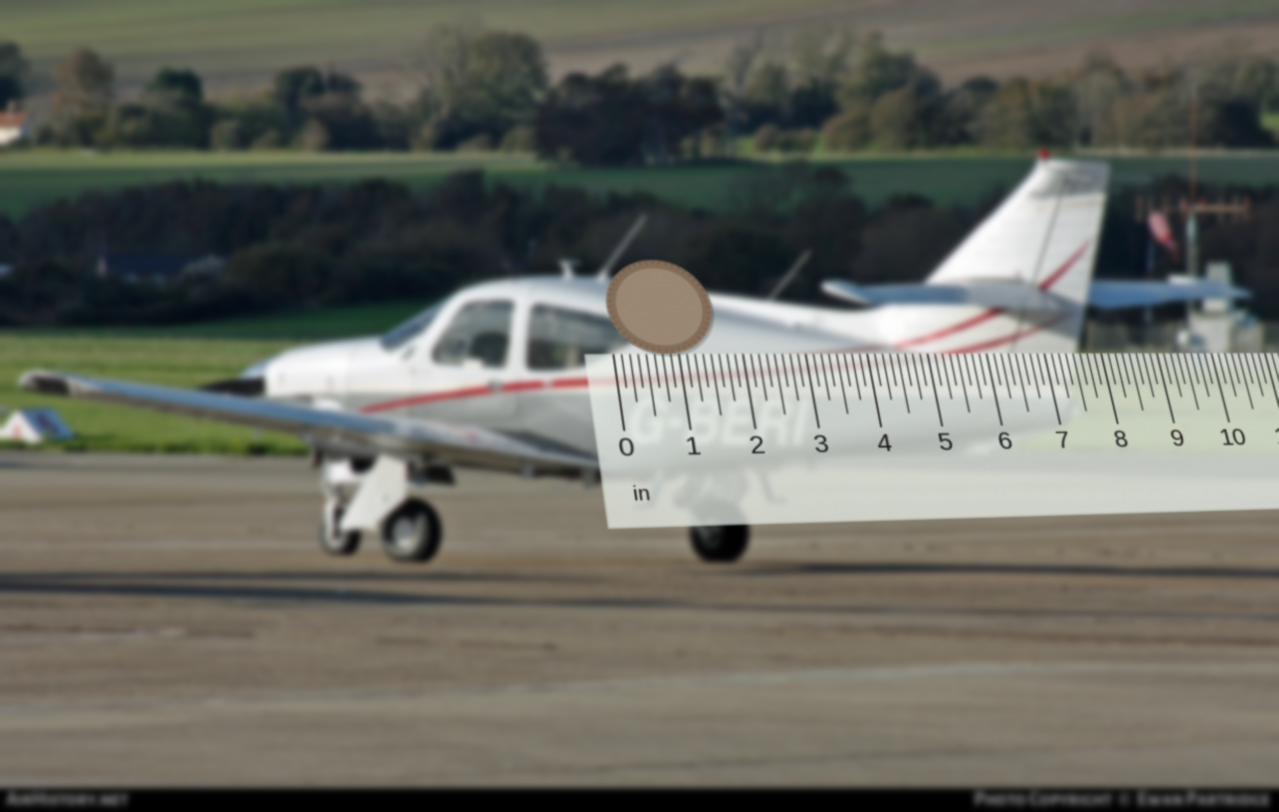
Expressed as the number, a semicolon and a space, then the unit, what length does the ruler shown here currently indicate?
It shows 1.625; in
